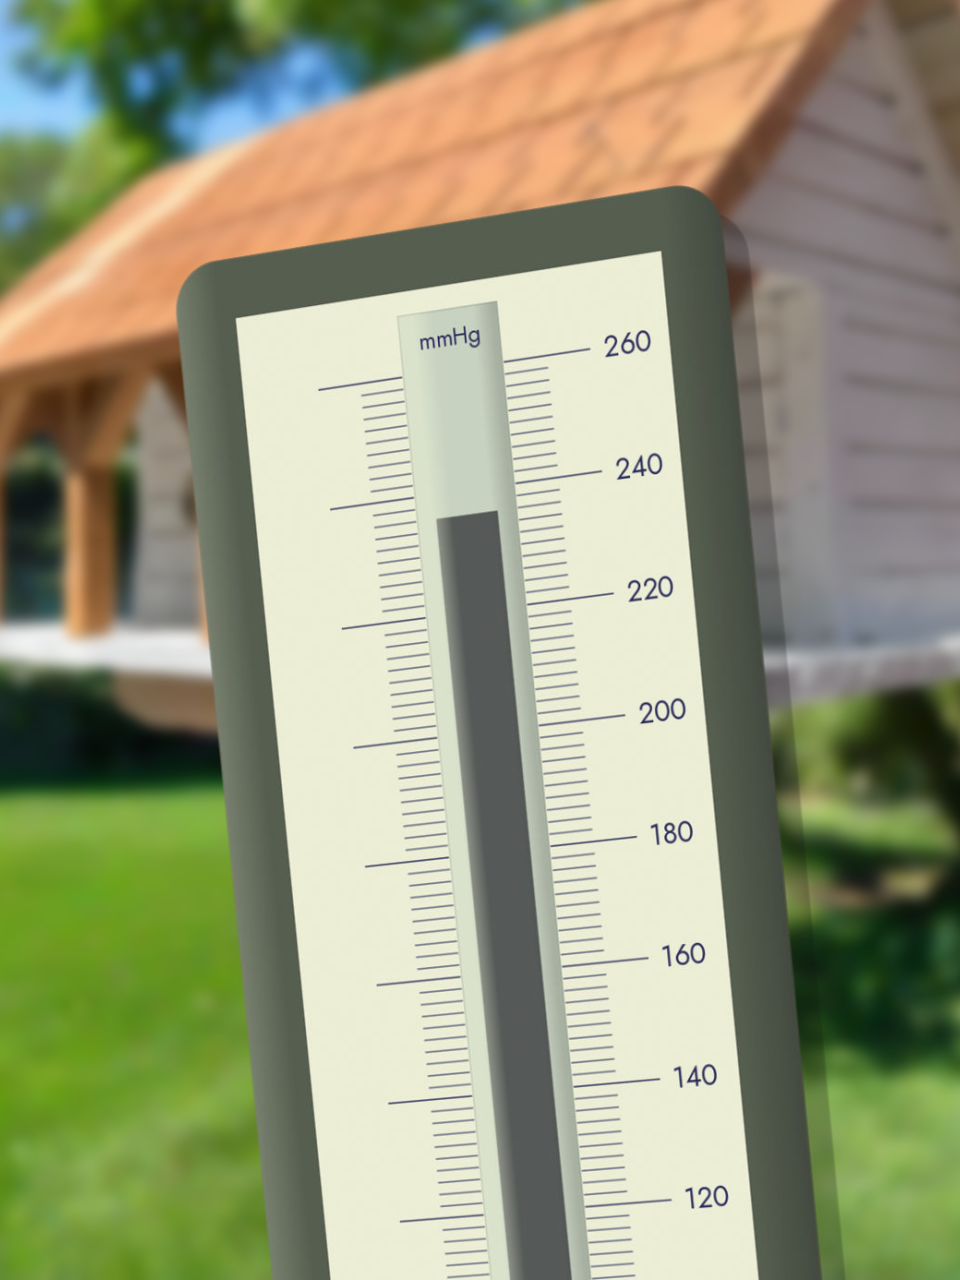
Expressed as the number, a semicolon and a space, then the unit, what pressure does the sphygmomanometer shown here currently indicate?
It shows 236; mmHg
